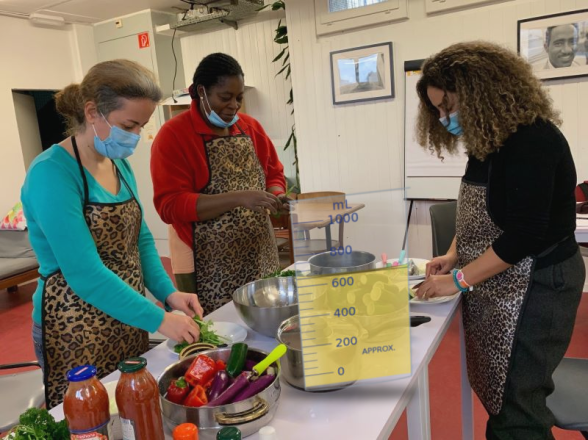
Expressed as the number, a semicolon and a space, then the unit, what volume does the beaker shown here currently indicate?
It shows 650; mL
